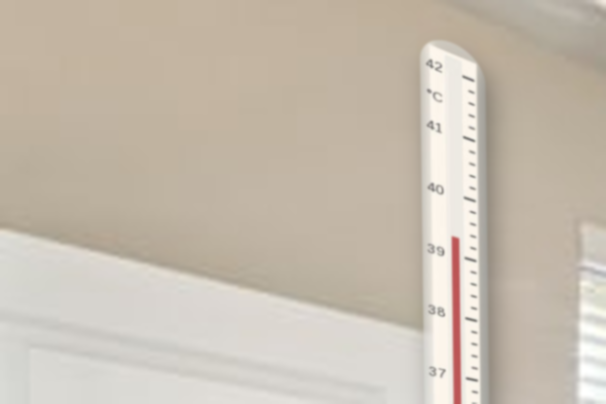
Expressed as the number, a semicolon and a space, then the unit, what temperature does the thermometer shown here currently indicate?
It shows 39.3; °C
